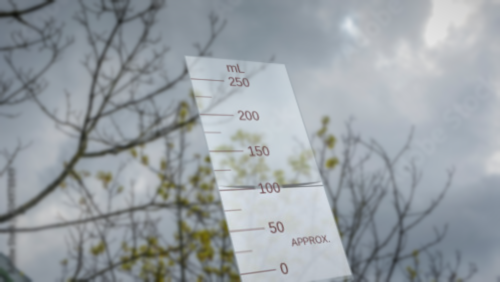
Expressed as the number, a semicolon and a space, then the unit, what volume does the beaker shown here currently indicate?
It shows 100; mL
